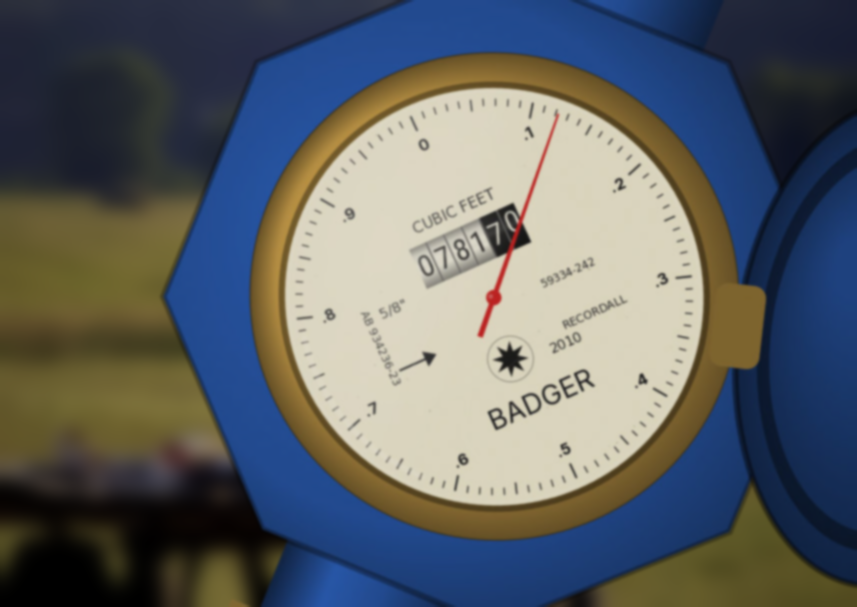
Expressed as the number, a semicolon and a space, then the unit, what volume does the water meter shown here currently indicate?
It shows 78170.12; ft³
